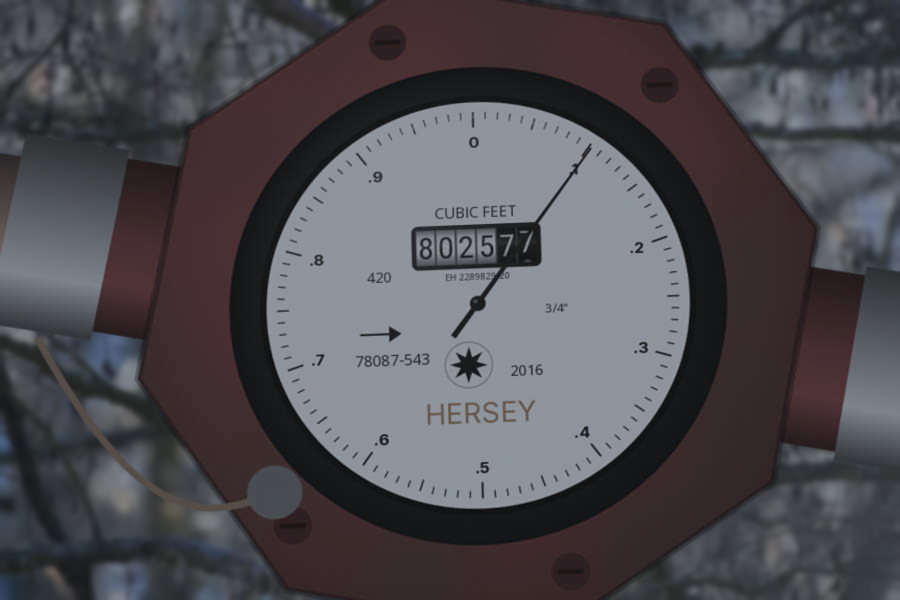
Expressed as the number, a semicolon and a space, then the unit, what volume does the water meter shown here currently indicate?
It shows 802577.10; ft³
